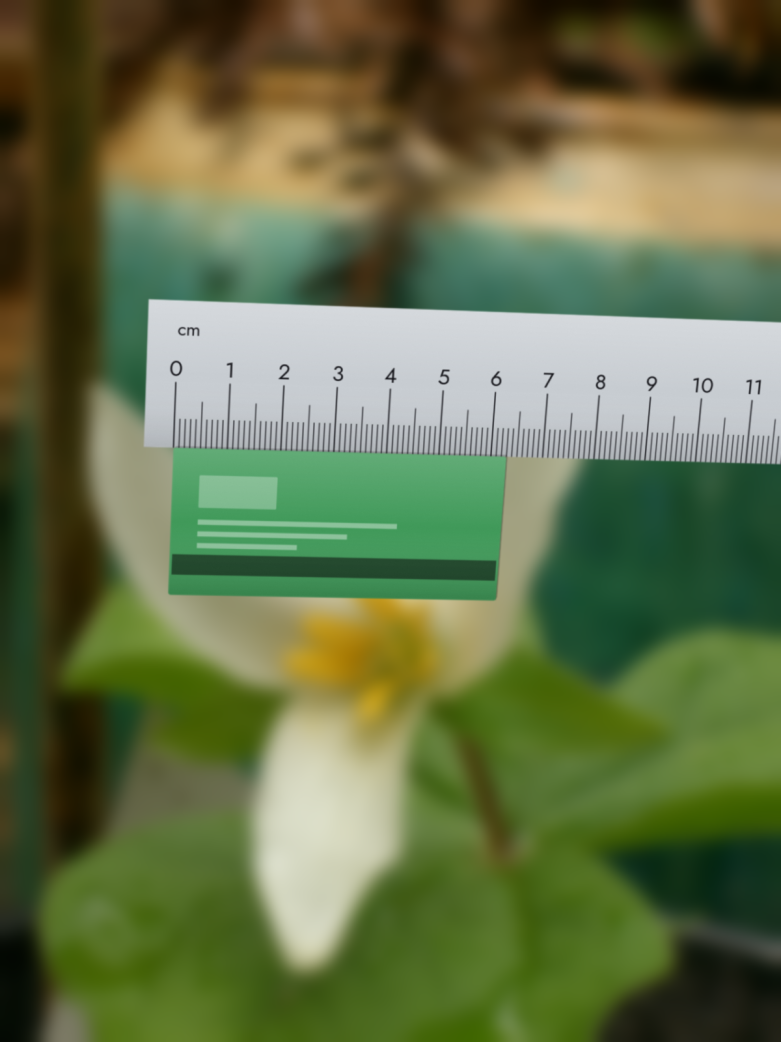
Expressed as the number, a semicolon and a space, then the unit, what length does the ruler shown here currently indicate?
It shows 6.3; cm
